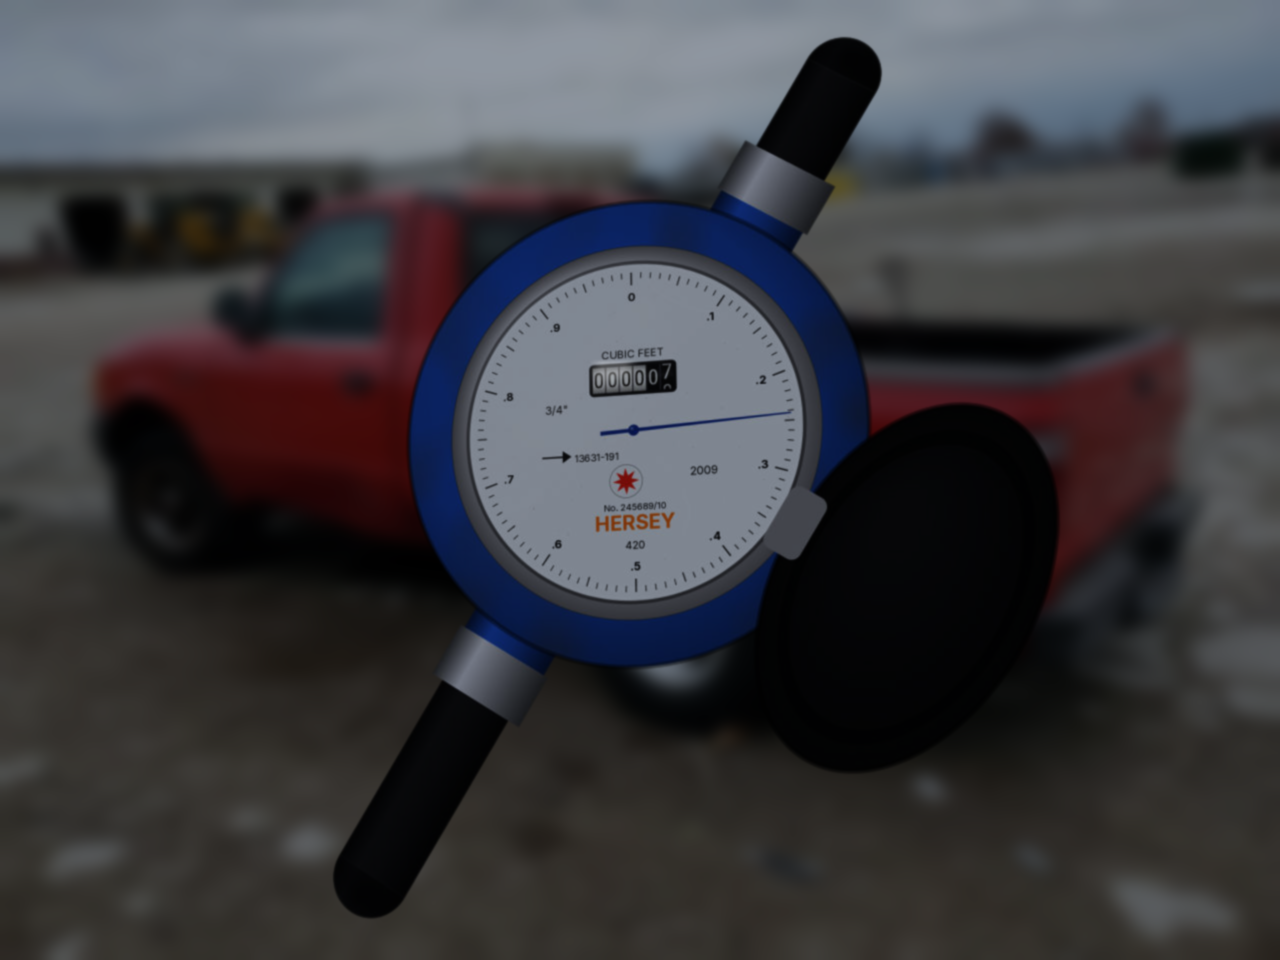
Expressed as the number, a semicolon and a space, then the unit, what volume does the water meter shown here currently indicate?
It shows 7.24; ft³
